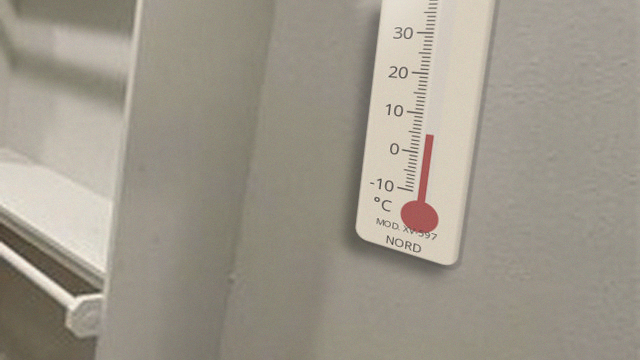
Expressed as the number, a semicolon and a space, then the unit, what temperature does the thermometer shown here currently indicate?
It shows 5; °C
